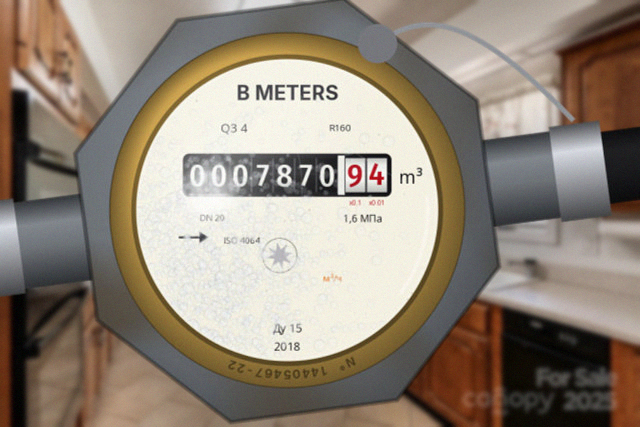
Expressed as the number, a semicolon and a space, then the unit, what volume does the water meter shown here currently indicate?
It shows 7870.94; m³
